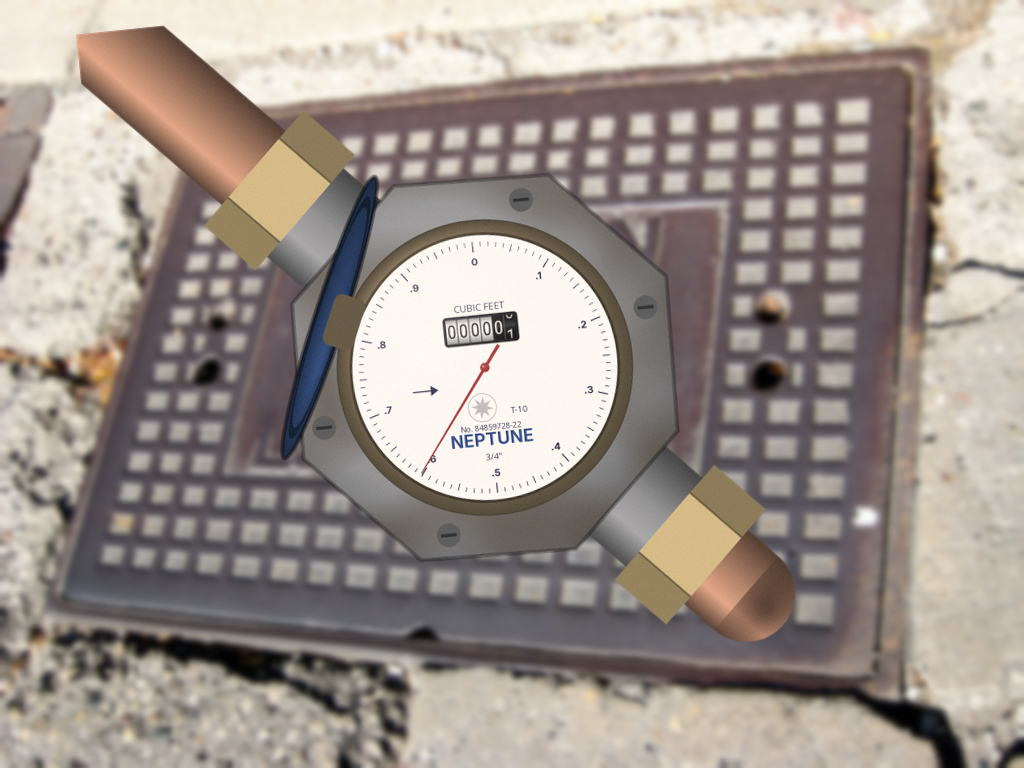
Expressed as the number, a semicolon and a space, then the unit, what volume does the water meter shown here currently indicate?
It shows 0.60; ft³
